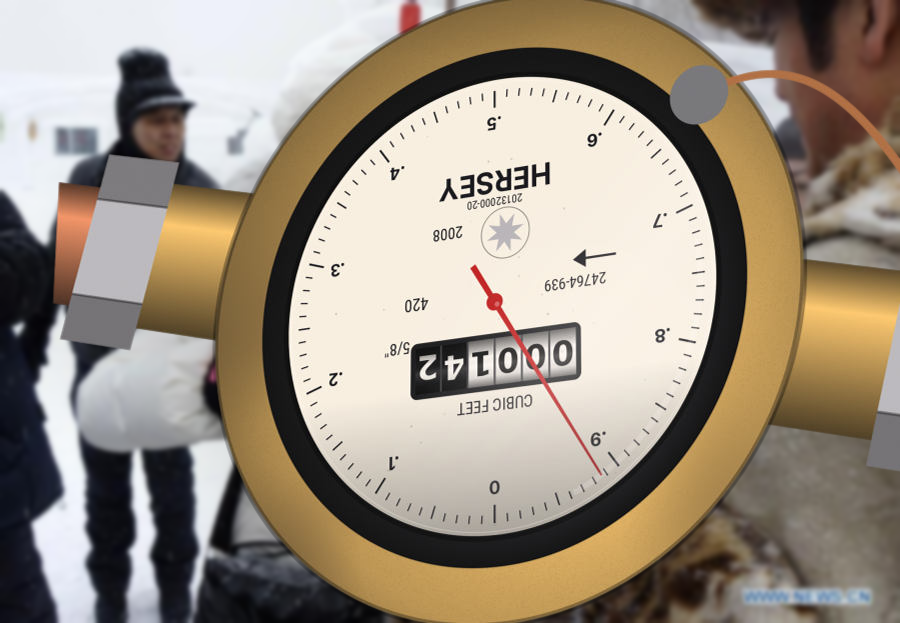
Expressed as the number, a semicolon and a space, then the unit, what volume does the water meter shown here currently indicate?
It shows 141.91; ft³
